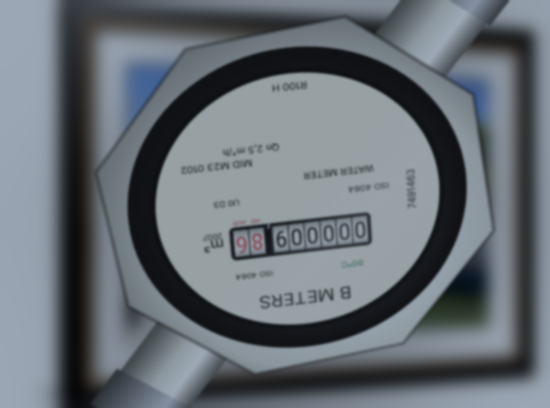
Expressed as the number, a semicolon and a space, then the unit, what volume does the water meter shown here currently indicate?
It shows 9.86; m³
